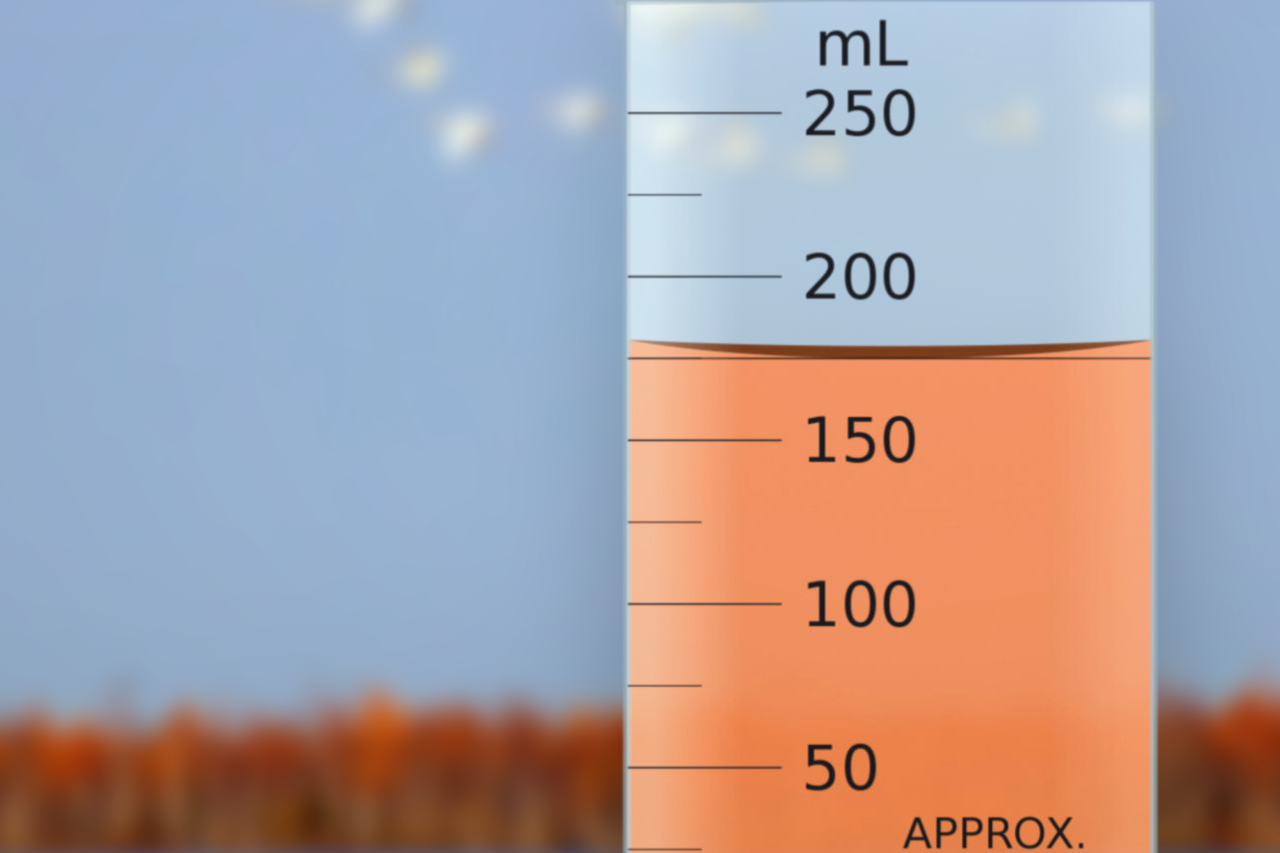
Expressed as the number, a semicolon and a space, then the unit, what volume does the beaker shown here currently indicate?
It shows 175; mL
